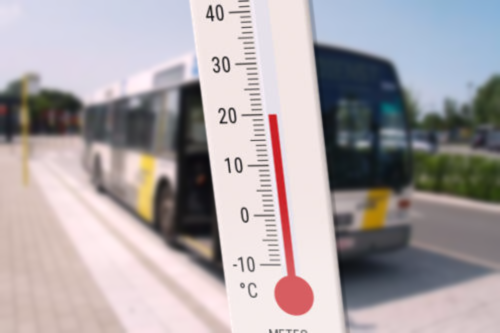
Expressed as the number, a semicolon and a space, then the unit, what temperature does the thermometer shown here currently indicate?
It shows 20; °C
